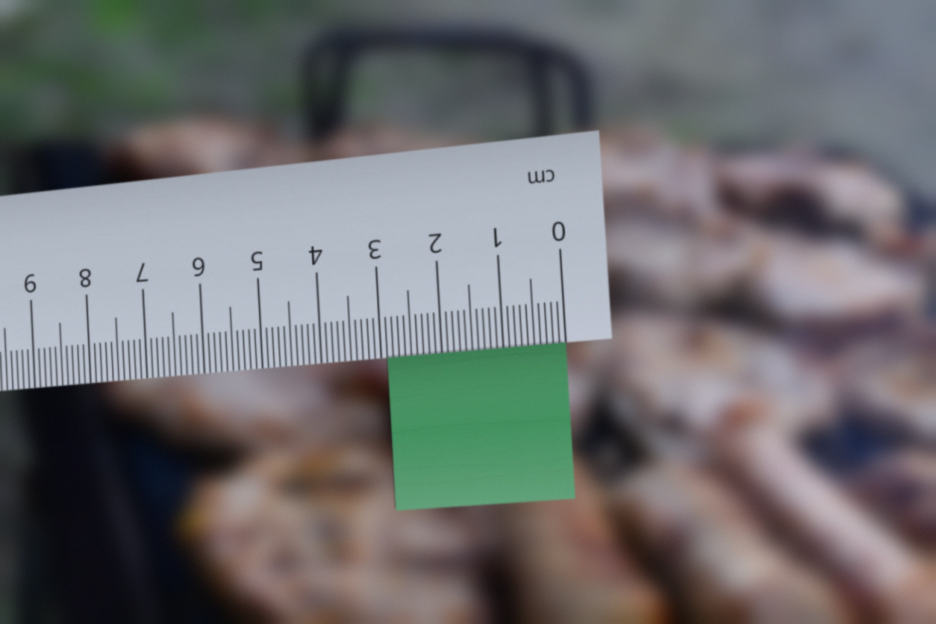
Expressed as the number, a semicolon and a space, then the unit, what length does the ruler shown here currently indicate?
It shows 2.9; cm
